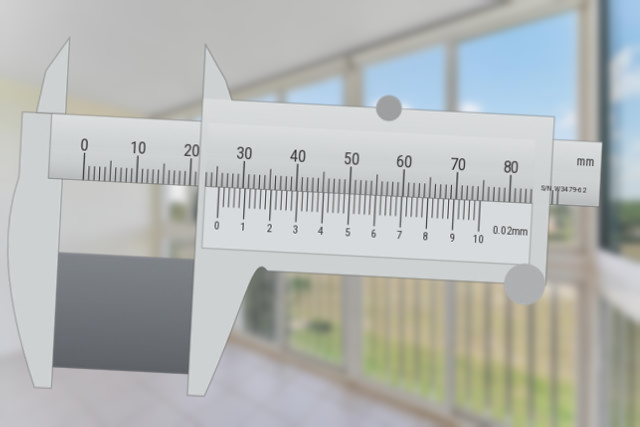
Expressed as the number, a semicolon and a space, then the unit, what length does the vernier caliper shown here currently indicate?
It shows 25.5; mm
